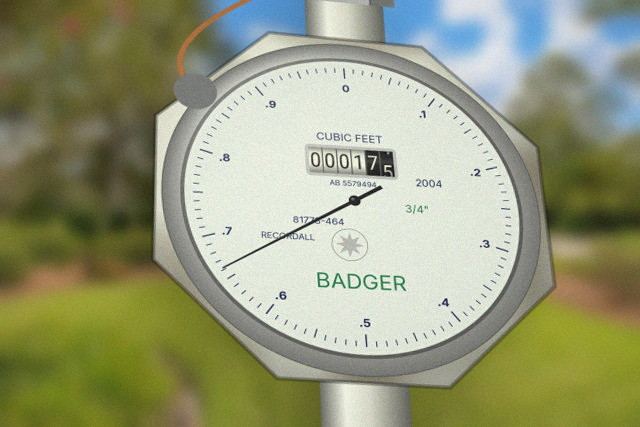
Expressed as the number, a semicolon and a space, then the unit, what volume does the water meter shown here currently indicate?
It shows 174.66; ft³
